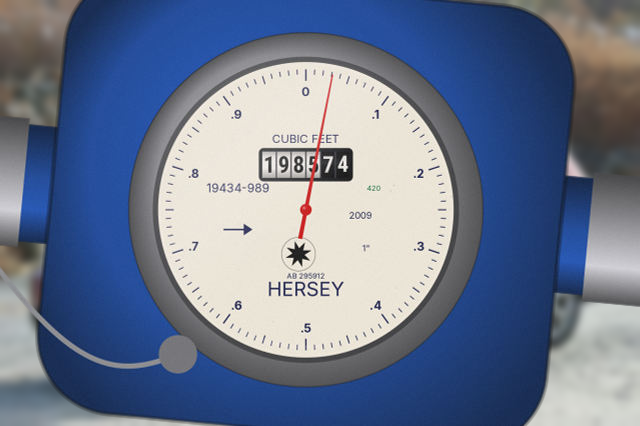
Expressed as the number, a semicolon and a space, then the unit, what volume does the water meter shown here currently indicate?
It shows 198574.03; ft³
